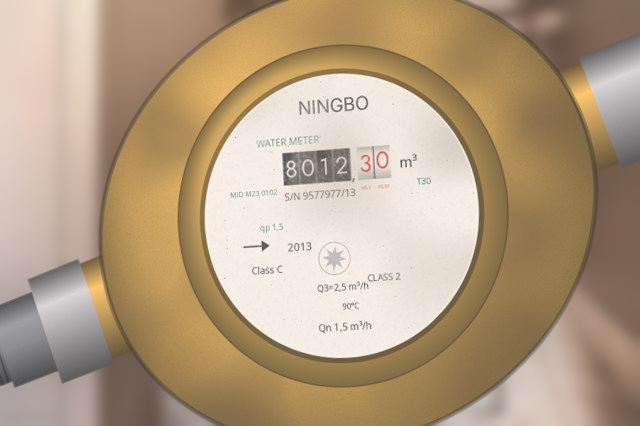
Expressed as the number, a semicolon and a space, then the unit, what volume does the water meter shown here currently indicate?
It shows 8012.30; m³
